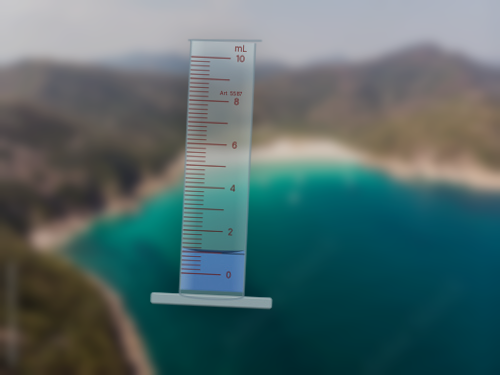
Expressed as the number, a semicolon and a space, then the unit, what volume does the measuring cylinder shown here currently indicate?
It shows 1; mL
